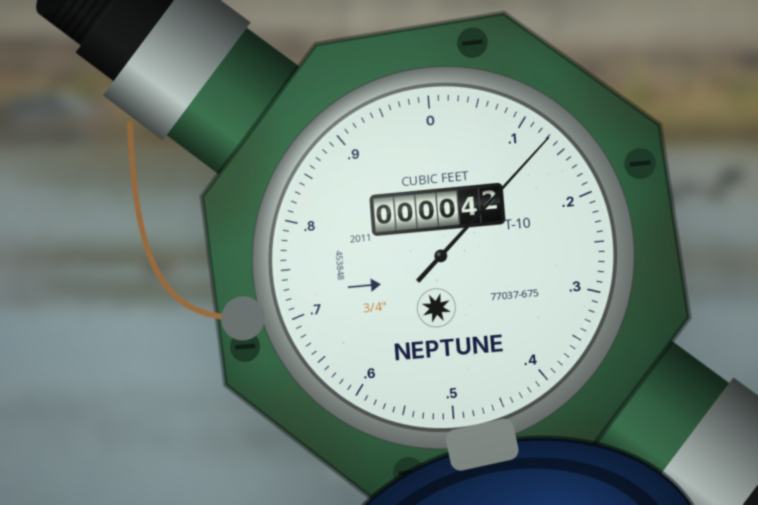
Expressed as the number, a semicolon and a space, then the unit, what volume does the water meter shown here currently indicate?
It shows 42.13; ft³
